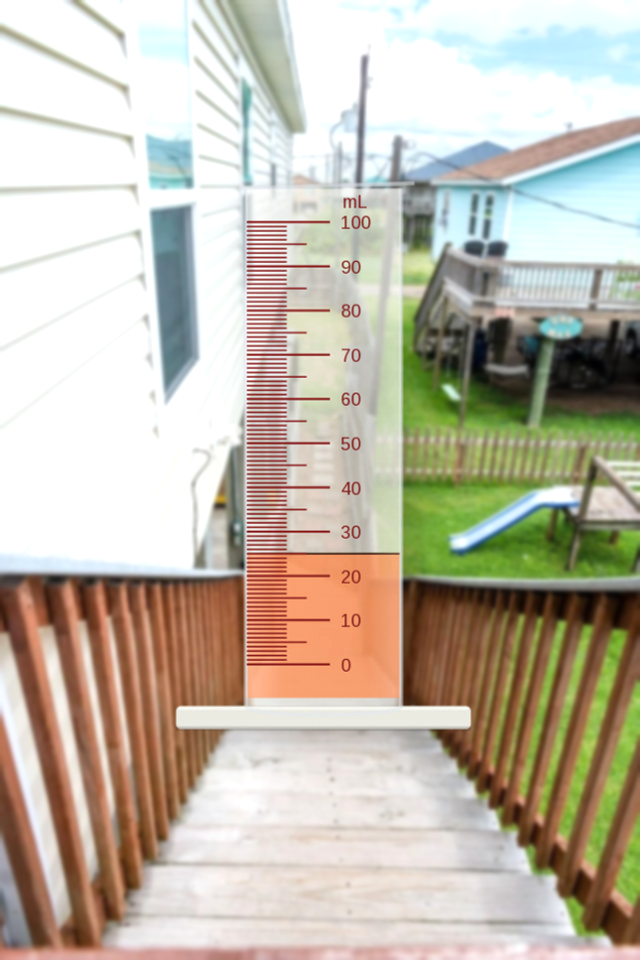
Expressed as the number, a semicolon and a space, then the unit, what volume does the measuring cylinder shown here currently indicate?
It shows 25; mL
